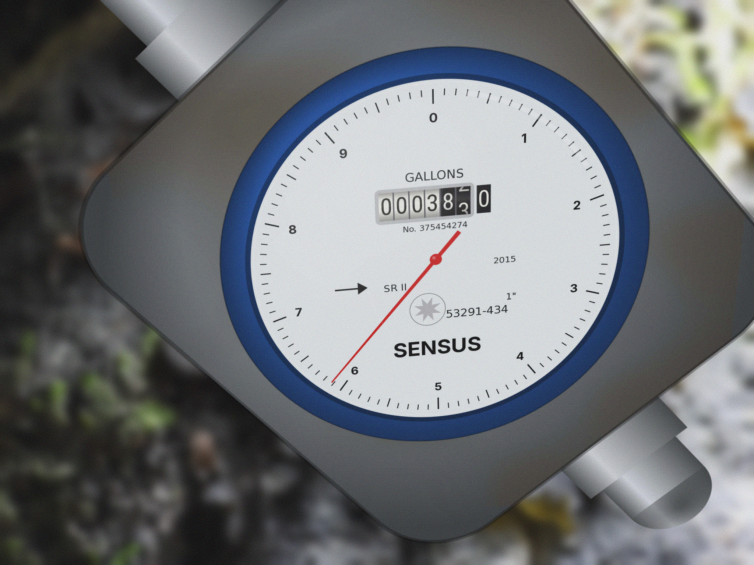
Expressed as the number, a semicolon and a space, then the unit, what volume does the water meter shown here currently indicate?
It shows 3826.1; gal
